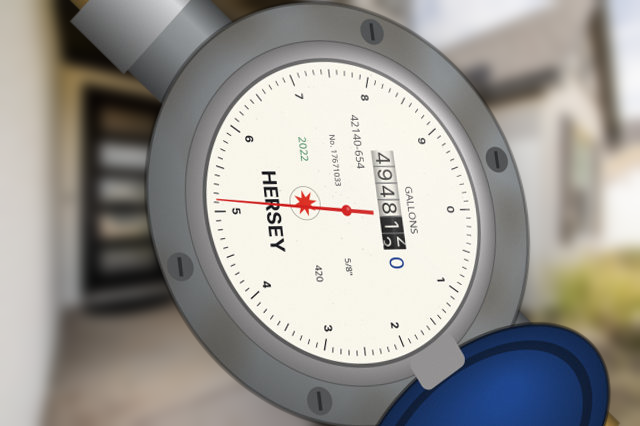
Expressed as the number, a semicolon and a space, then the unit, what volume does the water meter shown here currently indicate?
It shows 4948125.1; gal
